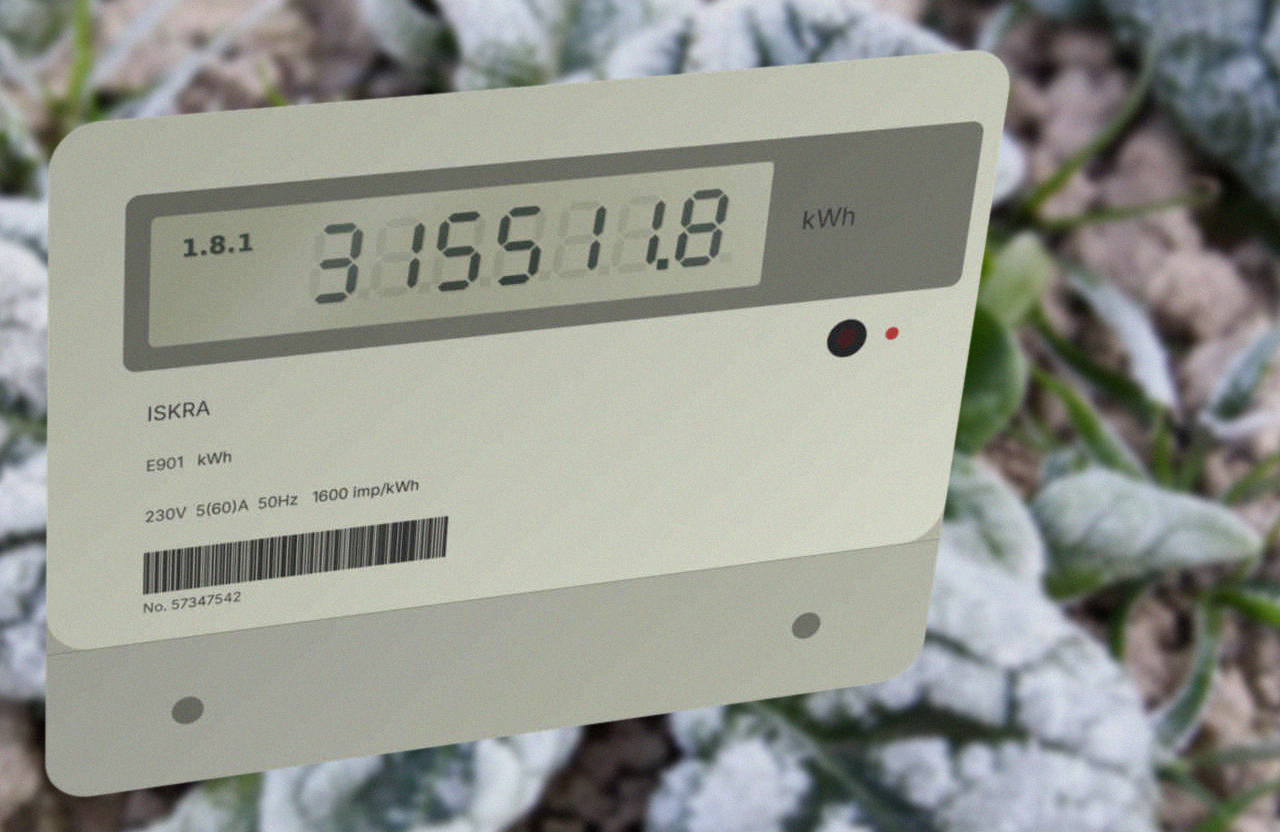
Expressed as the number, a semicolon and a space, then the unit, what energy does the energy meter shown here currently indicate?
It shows 315511.8; kWh
